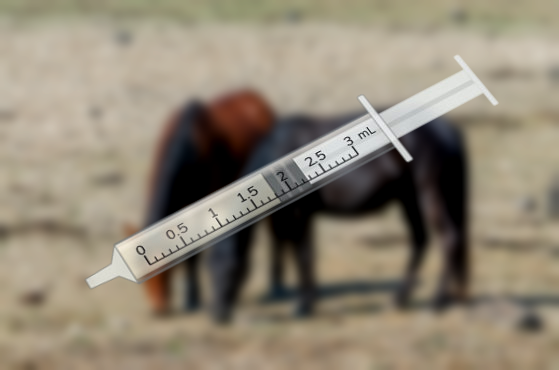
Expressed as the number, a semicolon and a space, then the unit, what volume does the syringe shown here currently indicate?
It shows 1.8; mL
